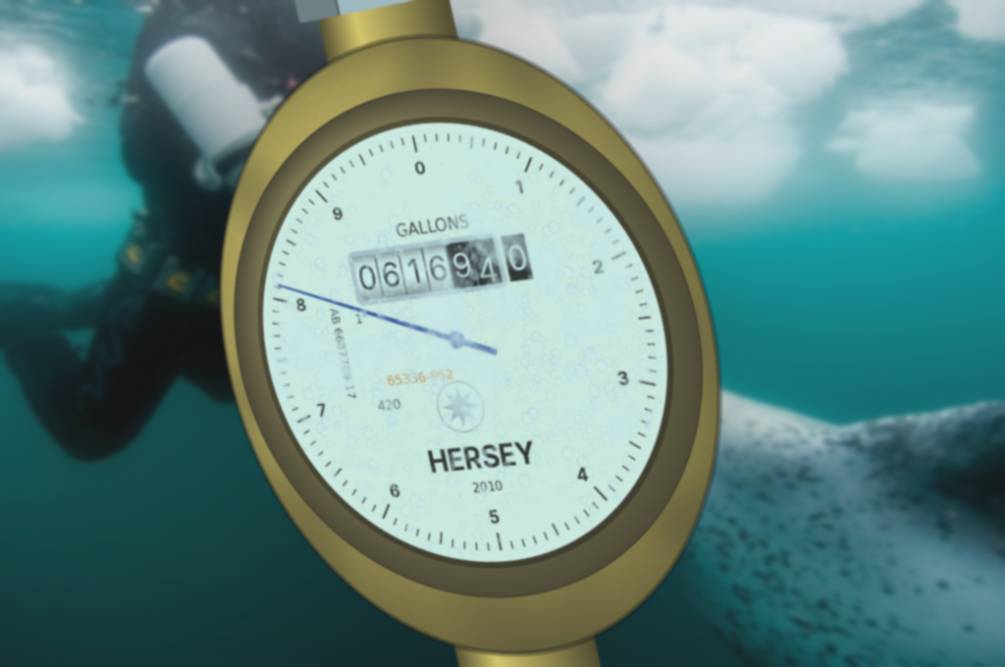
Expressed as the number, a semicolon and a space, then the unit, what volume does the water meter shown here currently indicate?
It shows 616938.1; gal
